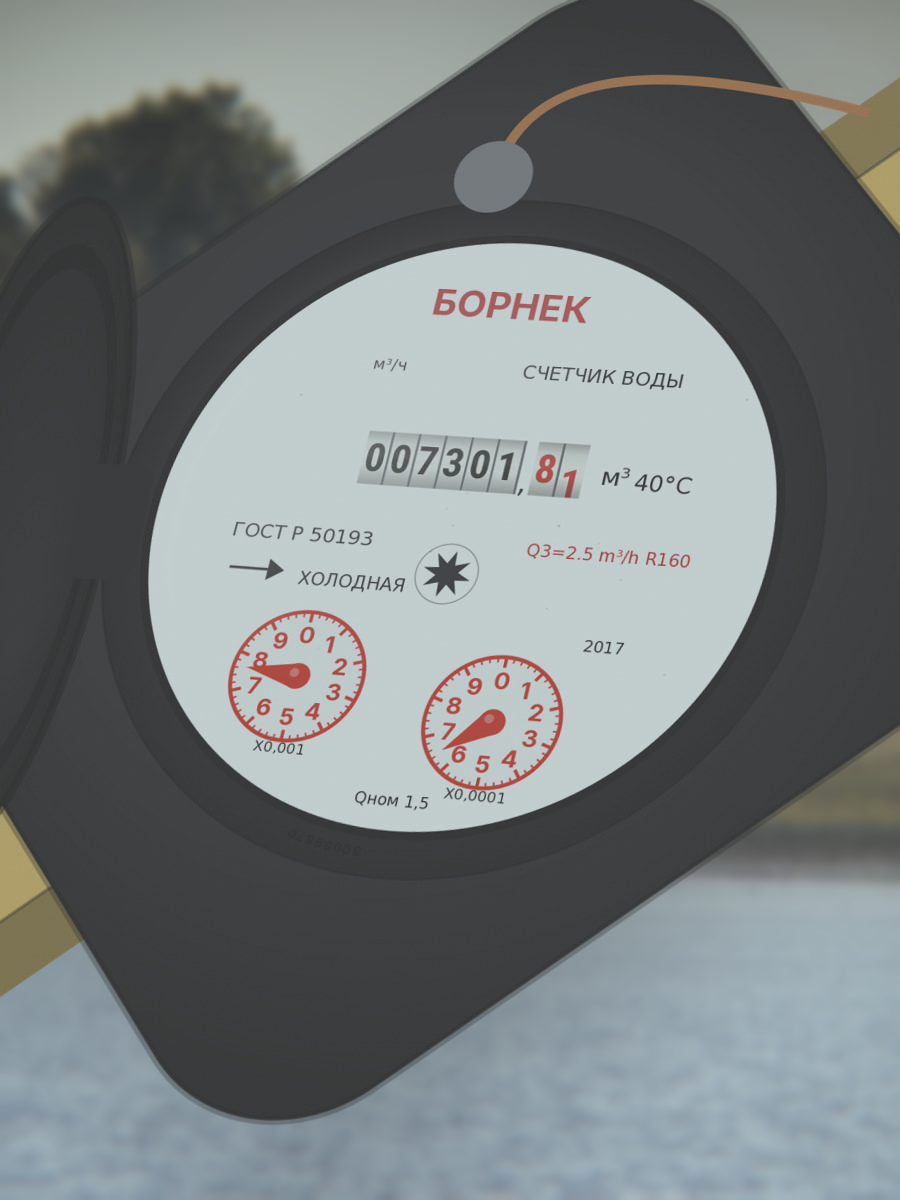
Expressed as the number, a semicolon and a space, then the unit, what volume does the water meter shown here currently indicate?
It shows 7301.8076; m³
